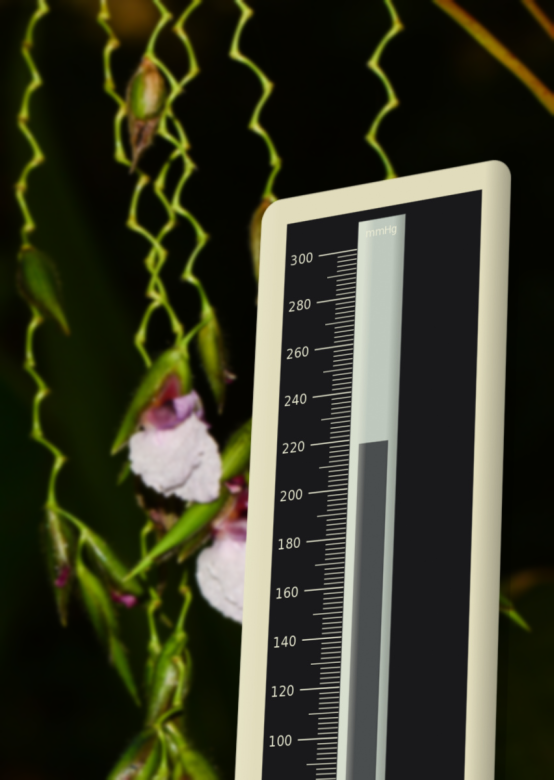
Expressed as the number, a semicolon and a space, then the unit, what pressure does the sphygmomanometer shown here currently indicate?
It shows 218; mmHg
